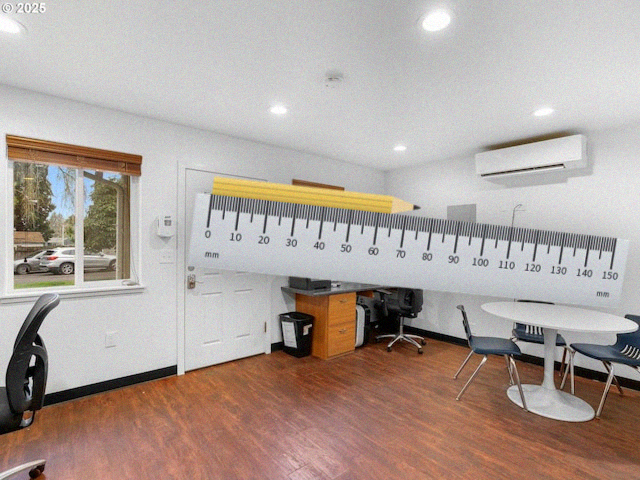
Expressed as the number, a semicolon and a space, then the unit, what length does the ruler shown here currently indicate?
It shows 75; mm
